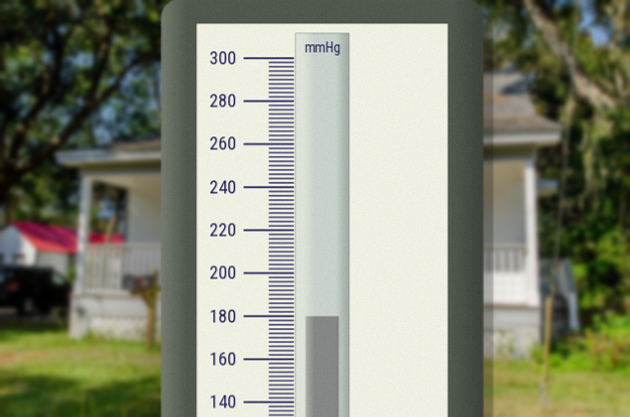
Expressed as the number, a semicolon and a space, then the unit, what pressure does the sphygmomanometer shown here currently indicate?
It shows 180; mmHg
